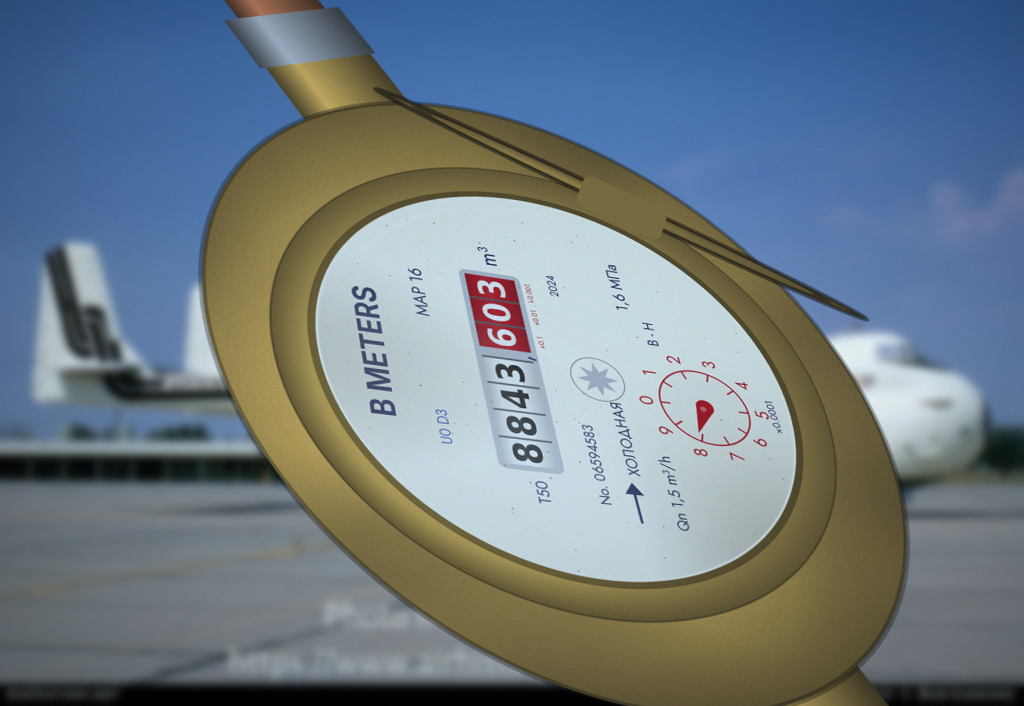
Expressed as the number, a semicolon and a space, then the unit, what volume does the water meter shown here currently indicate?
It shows 8843.6038; m³
